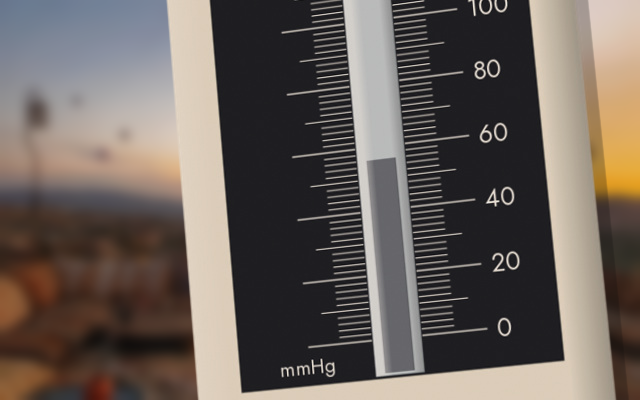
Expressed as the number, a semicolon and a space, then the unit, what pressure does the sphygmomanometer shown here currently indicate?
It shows 56; mmHg
